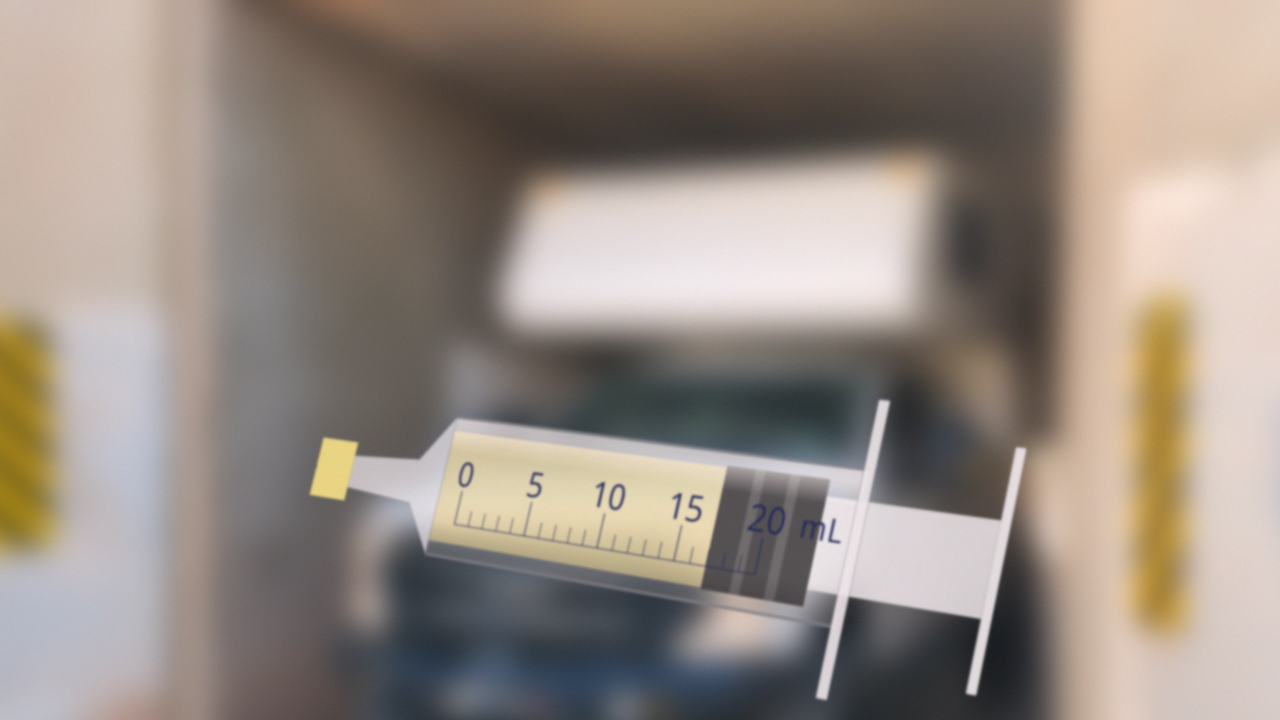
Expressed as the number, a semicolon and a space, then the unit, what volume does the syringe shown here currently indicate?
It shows 17; mL
